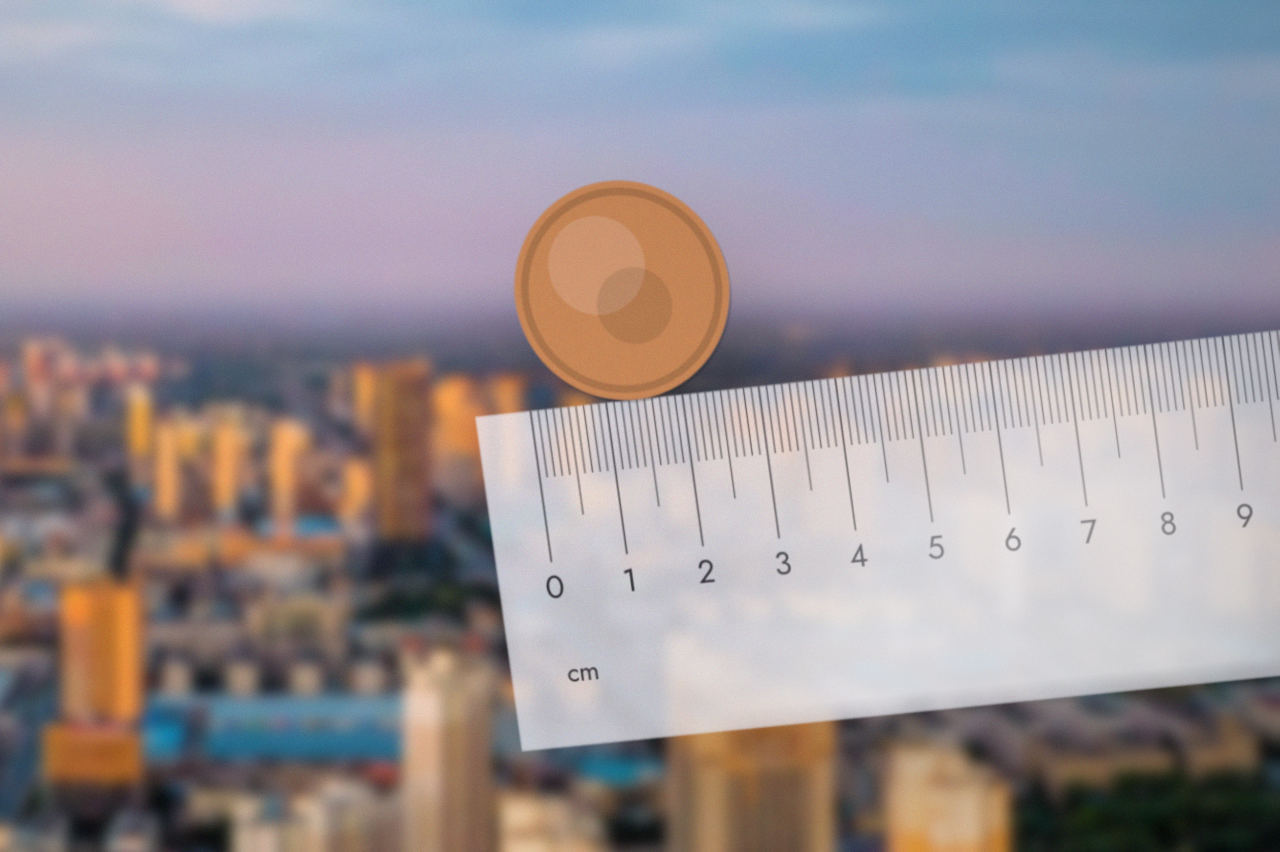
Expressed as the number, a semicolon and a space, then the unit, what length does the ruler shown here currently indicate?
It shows 2.8; cm
